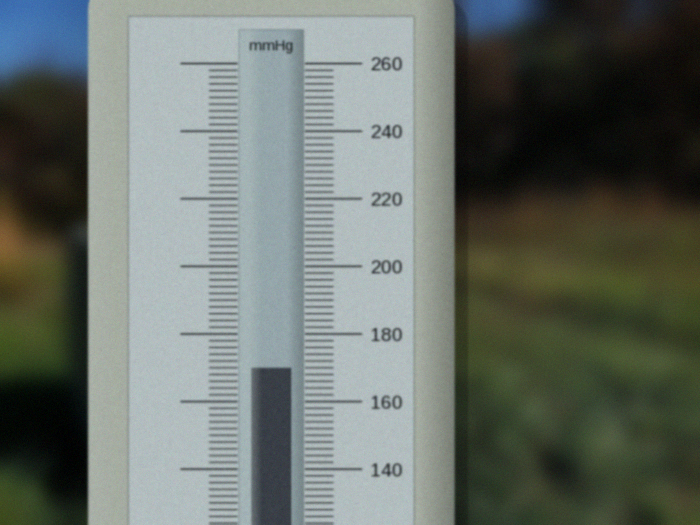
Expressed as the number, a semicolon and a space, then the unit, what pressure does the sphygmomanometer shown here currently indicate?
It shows 170; mmHg
